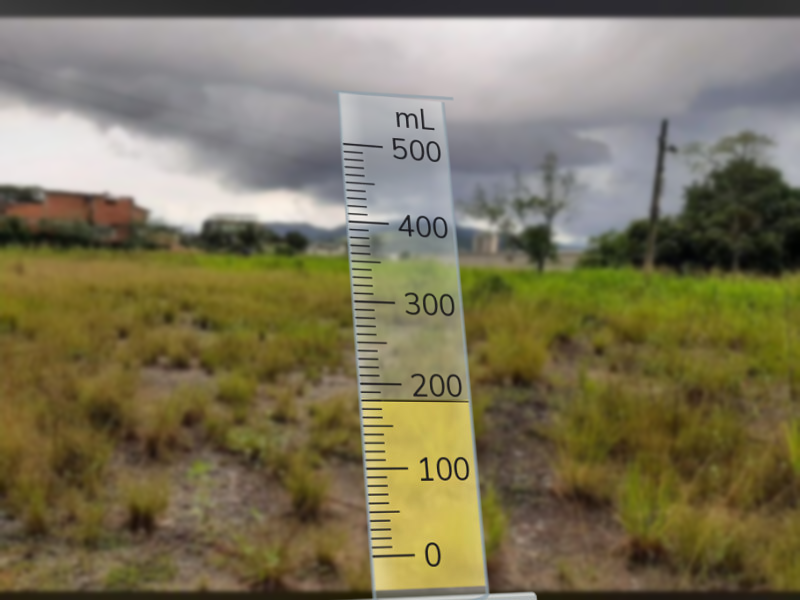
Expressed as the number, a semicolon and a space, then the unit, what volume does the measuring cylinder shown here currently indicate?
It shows 180; mL
